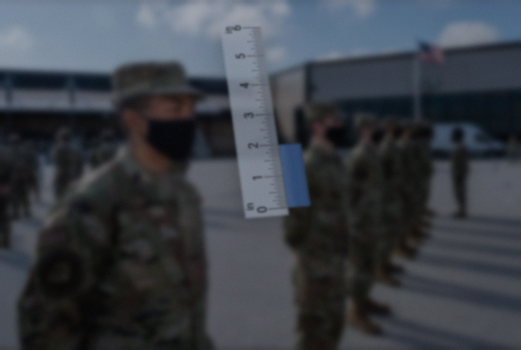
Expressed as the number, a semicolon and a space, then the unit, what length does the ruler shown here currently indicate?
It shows 2; in
